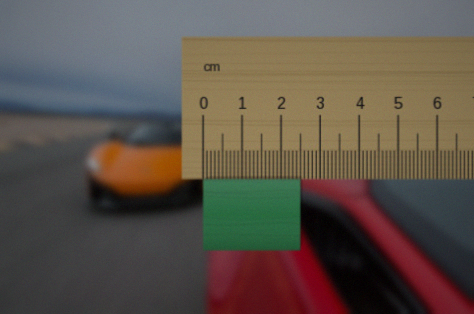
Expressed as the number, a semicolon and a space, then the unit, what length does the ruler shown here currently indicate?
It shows 2.5; cm
